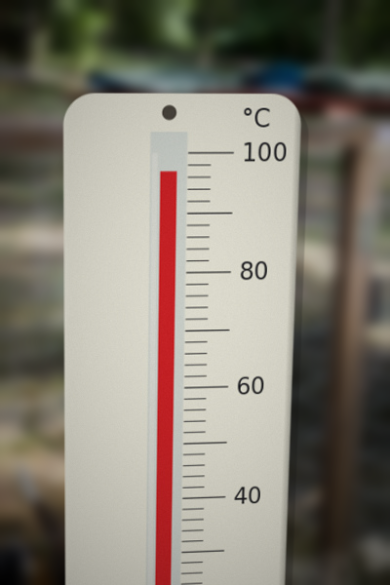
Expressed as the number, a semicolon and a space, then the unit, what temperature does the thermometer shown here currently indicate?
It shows 97; °C
